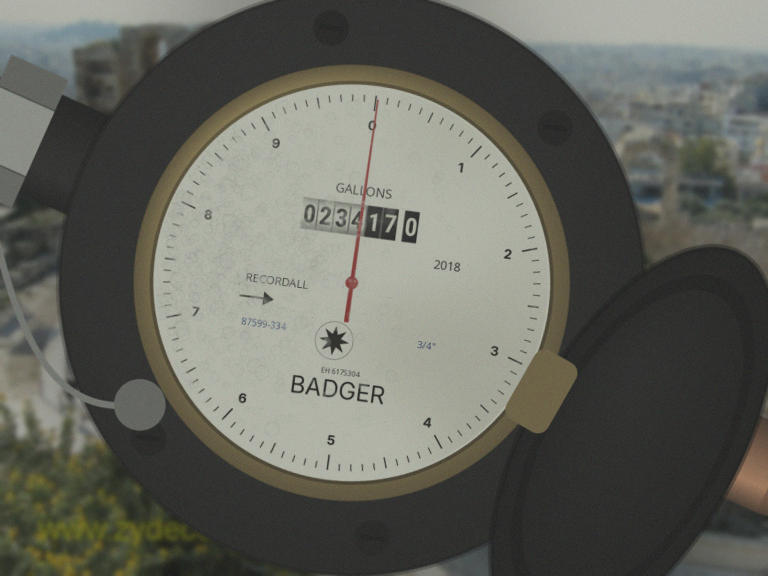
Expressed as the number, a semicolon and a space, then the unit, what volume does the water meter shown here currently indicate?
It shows 234170.0; gal
